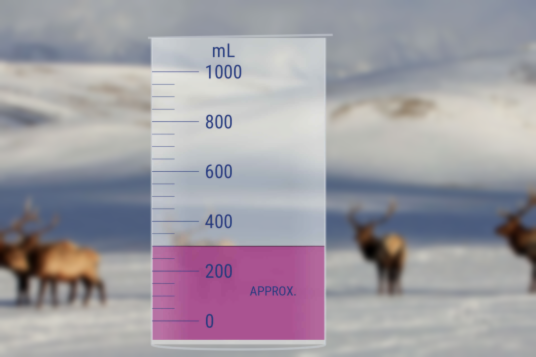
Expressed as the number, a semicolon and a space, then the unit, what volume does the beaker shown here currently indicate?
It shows 300; mL
